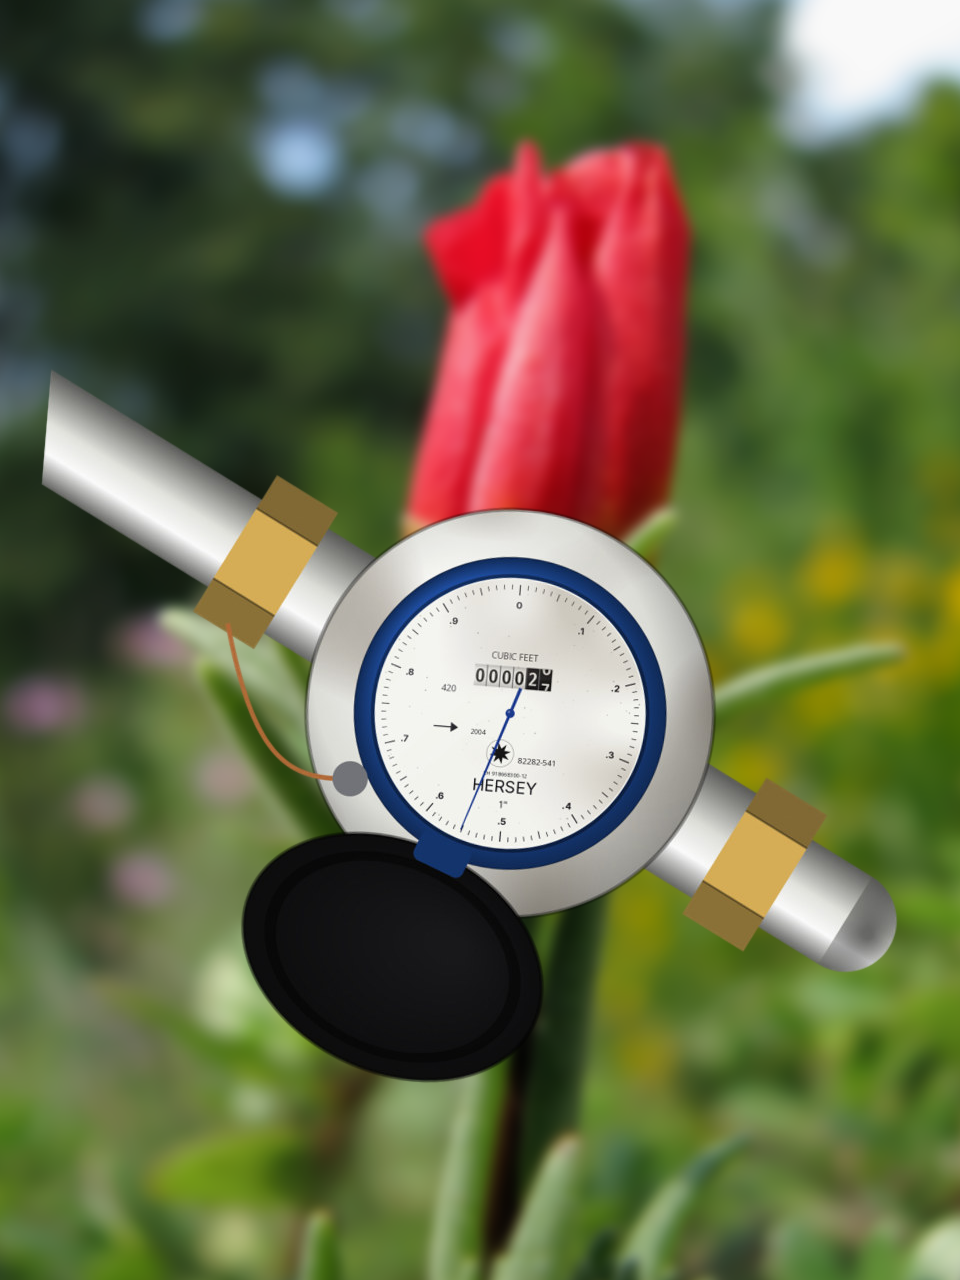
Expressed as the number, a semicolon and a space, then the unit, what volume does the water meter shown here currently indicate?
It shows 26.55; ft³
